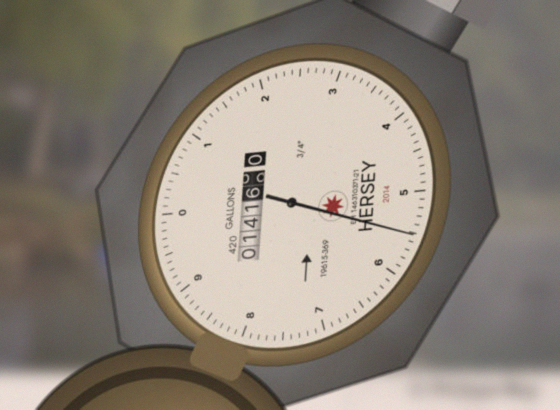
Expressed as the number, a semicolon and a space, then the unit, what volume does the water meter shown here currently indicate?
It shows 141685.5; gal
